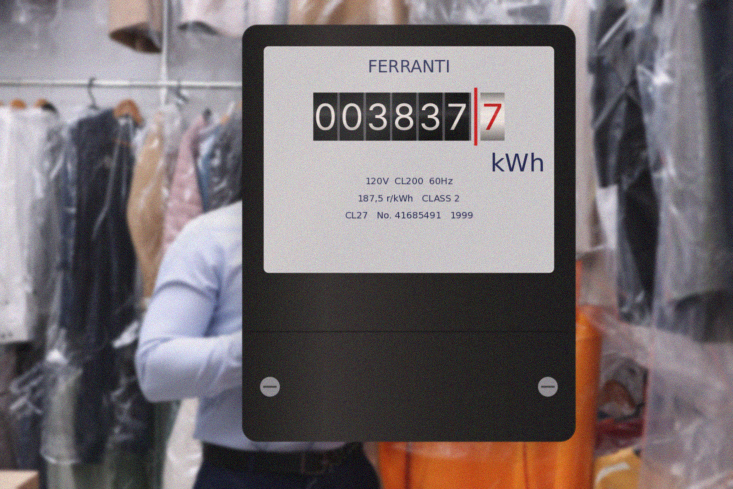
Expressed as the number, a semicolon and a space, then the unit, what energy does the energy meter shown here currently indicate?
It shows 3837.7; kWh
